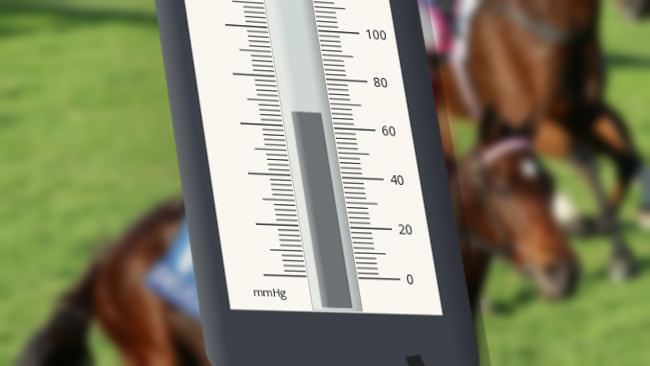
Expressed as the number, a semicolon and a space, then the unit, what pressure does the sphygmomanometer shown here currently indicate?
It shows 66; mmHg
